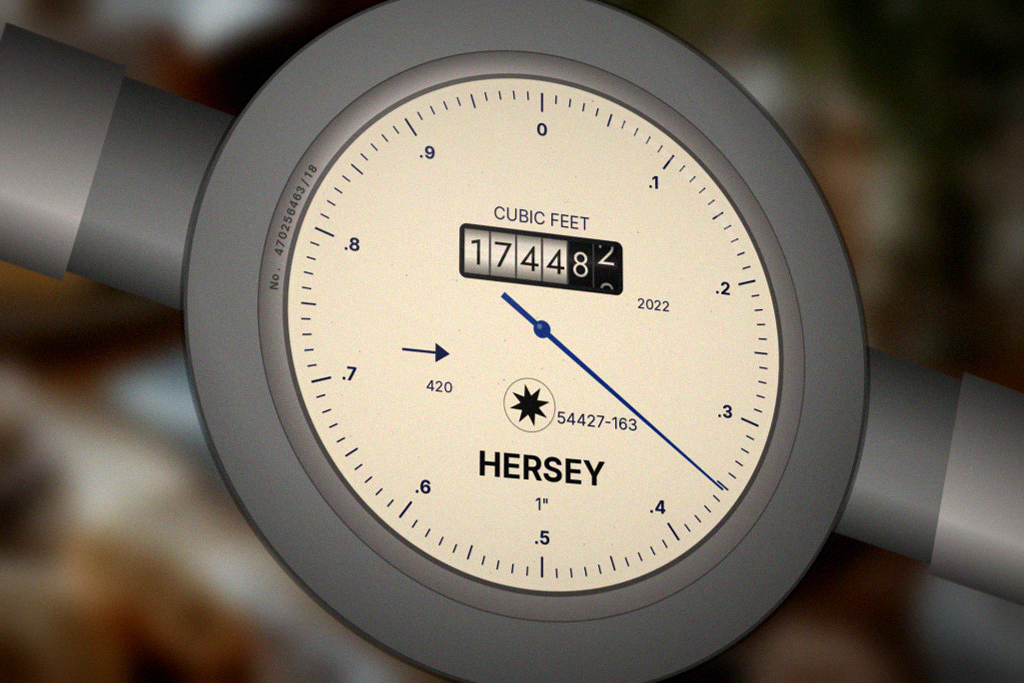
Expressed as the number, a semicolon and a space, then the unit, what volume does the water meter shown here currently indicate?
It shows 174482.35; ft³
